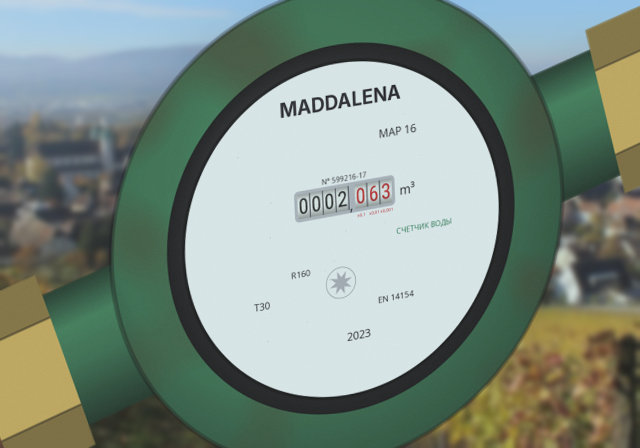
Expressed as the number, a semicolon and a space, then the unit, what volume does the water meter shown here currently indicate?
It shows 2.063; m³
